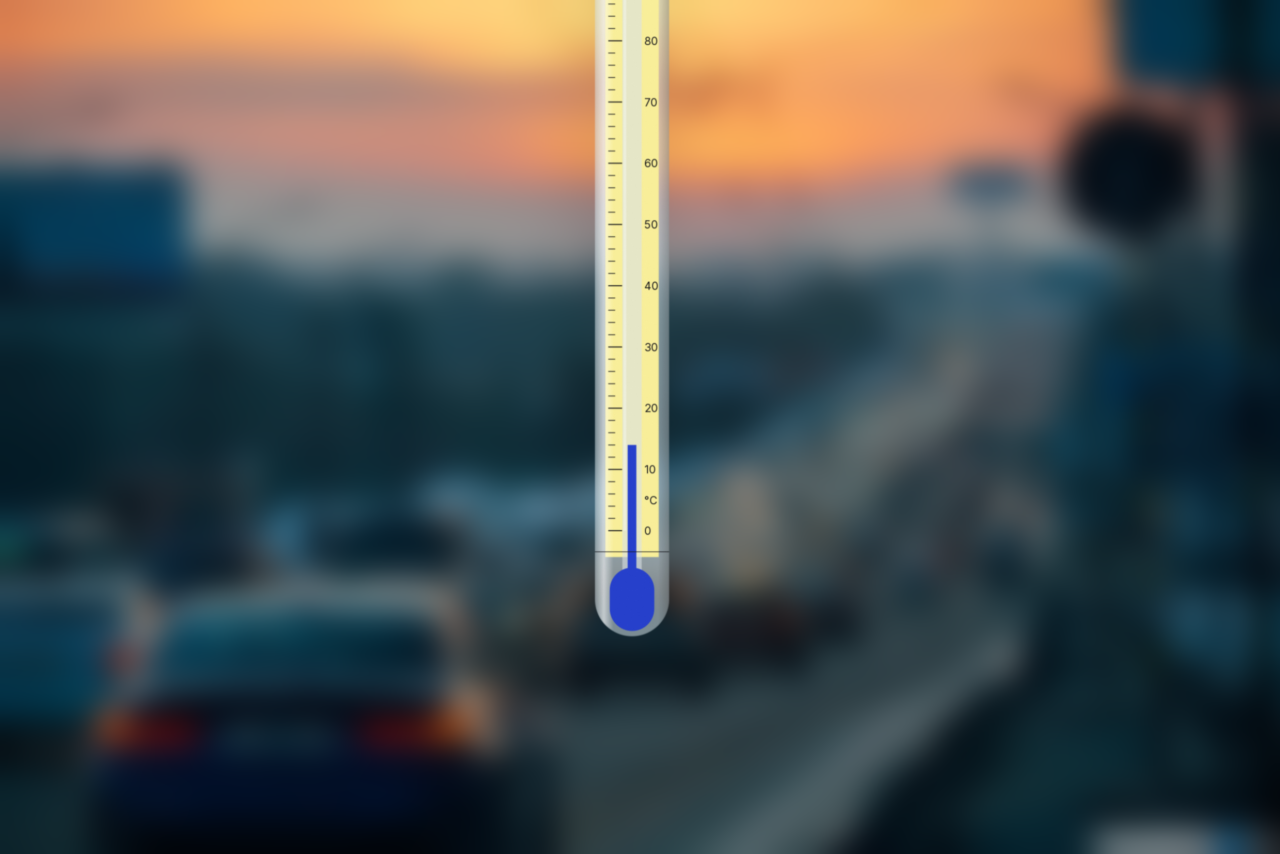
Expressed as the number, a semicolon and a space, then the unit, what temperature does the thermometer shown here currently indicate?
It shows 14; °C
